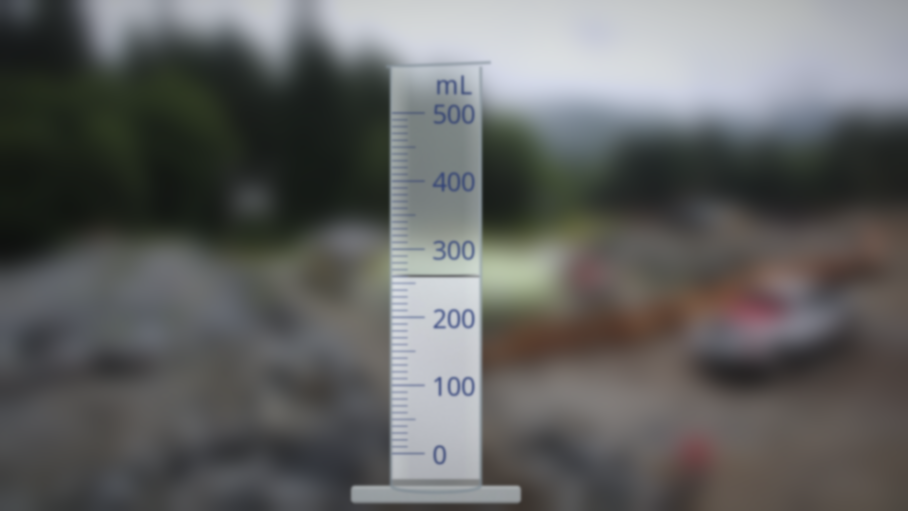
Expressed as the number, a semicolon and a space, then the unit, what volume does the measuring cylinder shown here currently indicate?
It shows 260; mL
